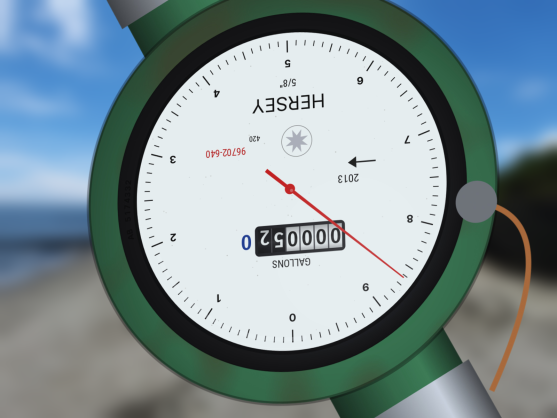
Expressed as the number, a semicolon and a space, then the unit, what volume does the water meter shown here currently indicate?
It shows 518.6; gal
